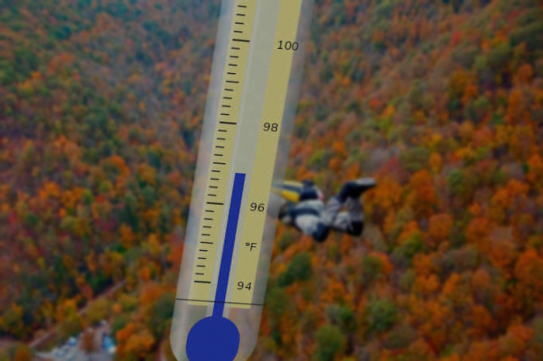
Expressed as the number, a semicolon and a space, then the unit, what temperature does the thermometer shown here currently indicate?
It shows 96.8; °F
